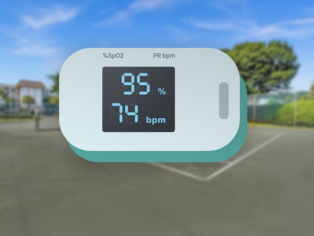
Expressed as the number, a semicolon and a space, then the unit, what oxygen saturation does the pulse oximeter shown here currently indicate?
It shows 95; %
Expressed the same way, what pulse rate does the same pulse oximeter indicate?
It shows 74; bpm
